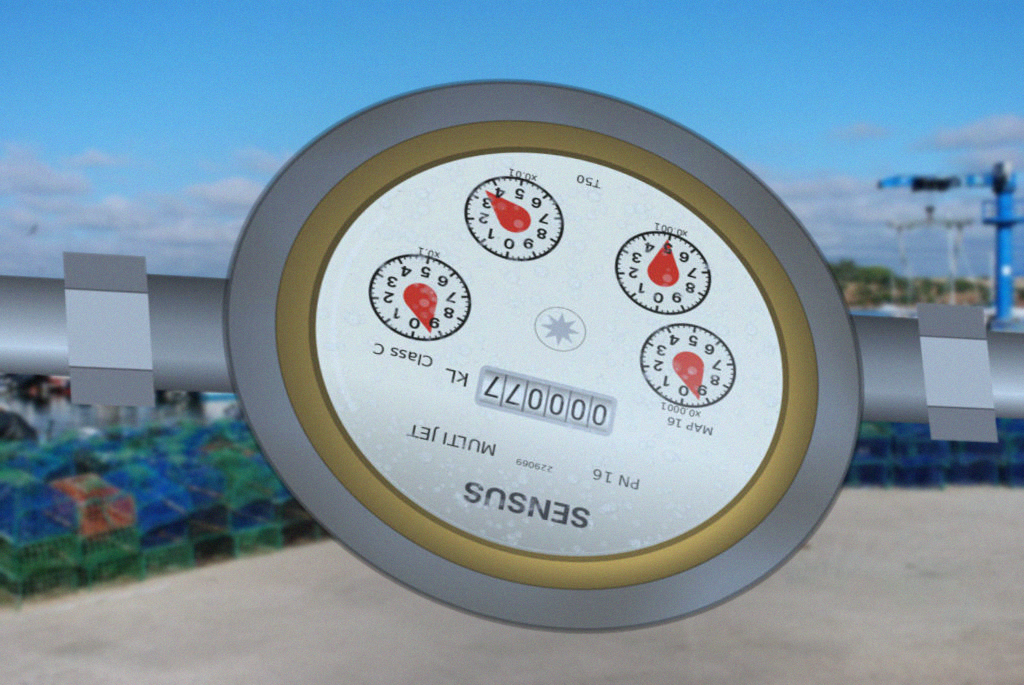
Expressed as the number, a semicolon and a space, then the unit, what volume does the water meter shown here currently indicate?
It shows 76.9349; kL
